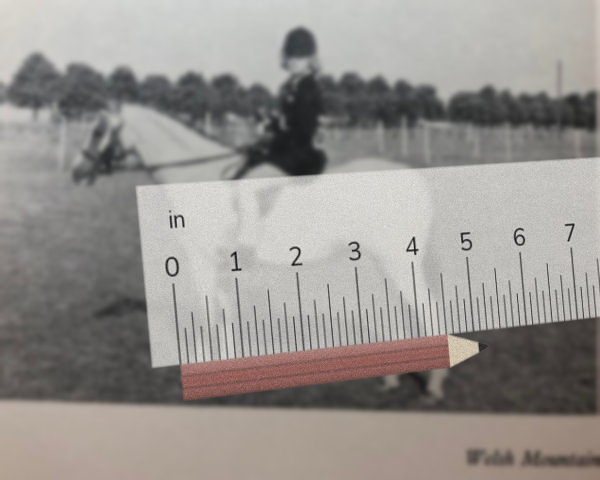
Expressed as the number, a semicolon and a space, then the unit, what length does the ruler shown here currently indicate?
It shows 5.25; in
